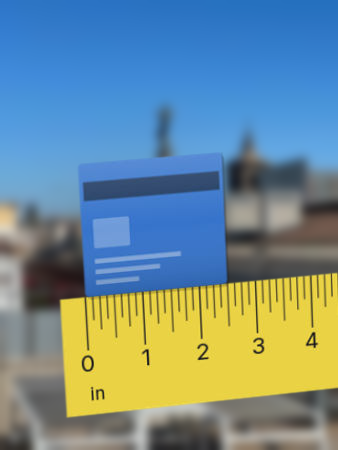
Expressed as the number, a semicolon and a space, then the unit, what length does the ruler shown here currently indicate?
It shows 2.5; in
